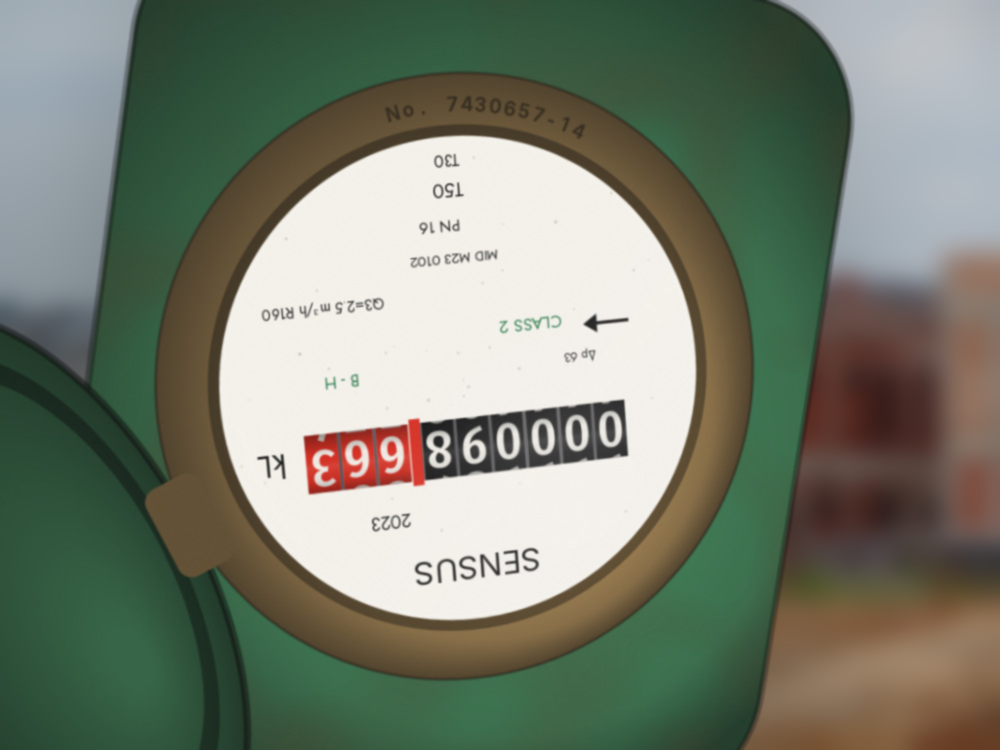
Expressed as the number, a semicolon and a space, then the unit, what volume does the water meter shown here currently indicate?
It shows 98.663; kL
